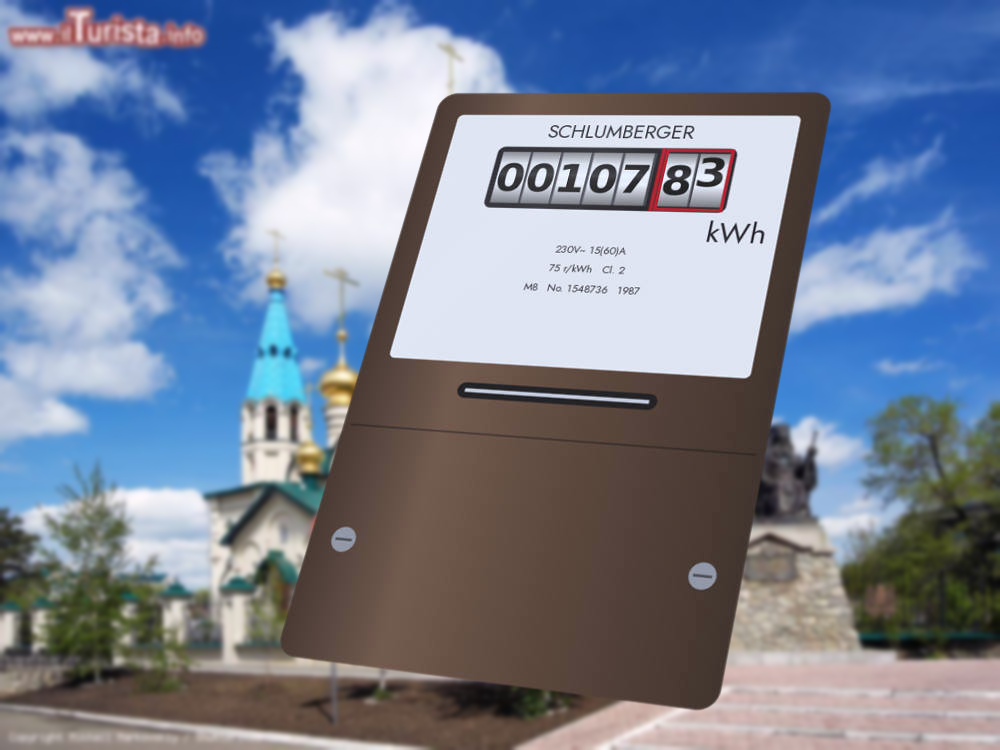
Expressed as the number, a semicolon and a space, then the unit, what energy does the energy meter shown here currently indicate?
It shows 107.83; kWh
